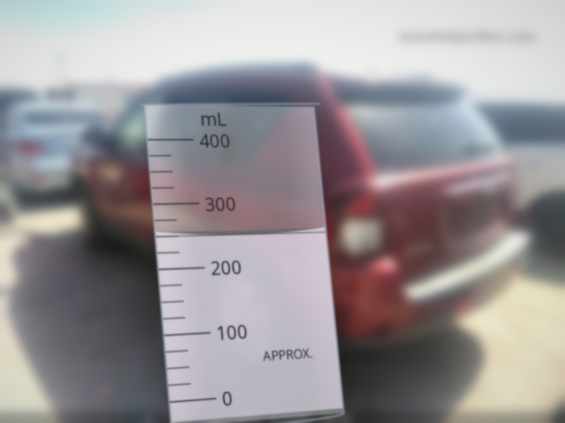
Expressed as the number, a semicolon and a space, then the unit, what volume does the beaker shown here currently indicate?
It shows 250; mL
